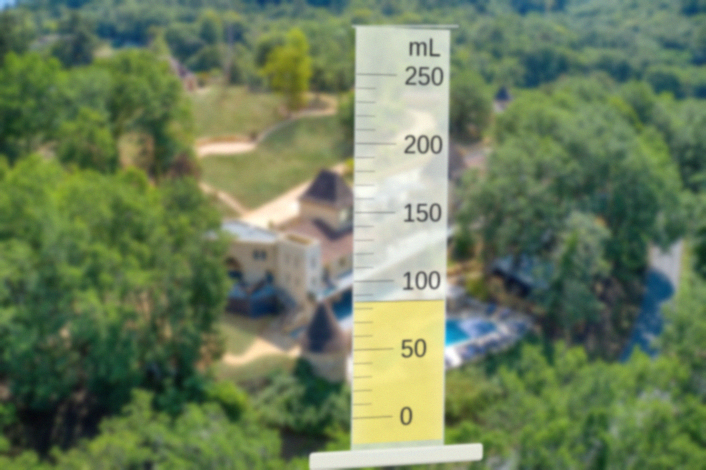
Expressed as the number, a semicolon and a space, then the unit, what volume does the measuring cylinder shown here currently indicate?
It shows 85; mL
